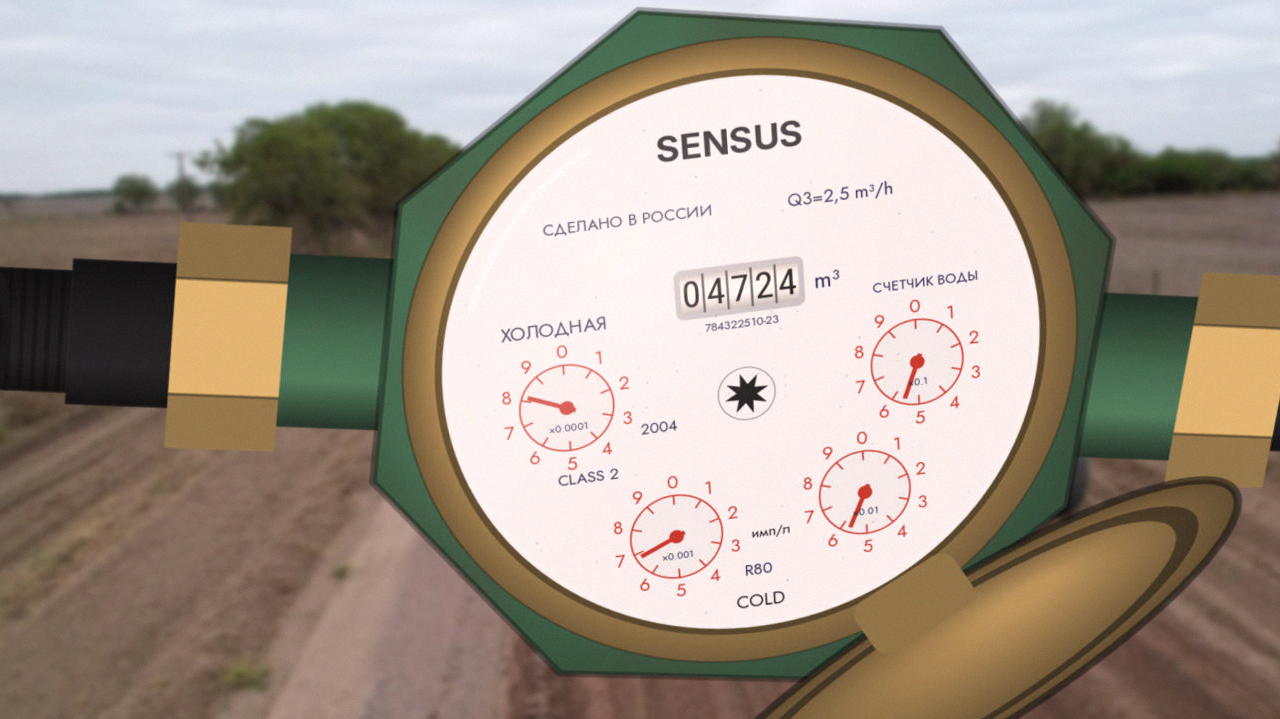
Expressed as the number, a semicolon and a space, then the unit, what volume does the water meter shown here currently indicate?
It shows 4724.5568; m³
